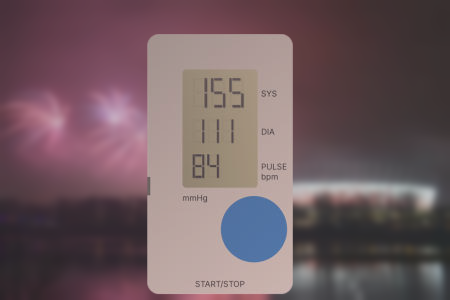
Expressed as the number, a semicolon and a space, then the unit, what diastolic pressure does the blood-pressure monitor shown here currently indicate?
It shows 111; mmHg
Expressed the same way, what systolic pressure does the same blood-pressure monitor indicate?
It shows 155; mmHg
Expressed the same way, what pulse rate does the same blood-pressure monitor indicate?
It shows 84; bpm
